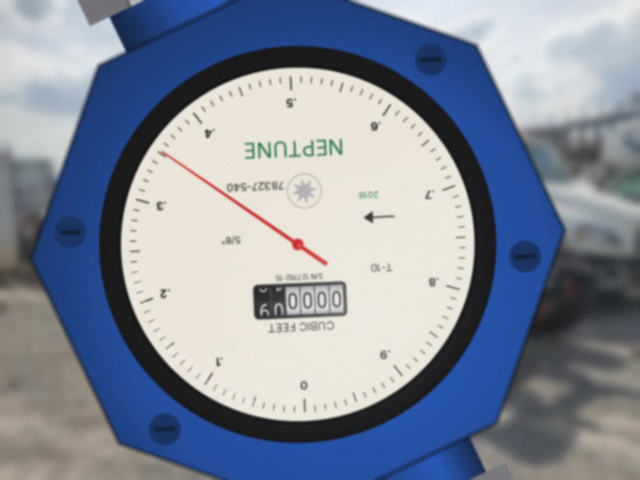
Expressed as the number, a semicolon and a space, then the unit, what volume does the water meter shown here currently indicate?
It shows 9.35; ft³
